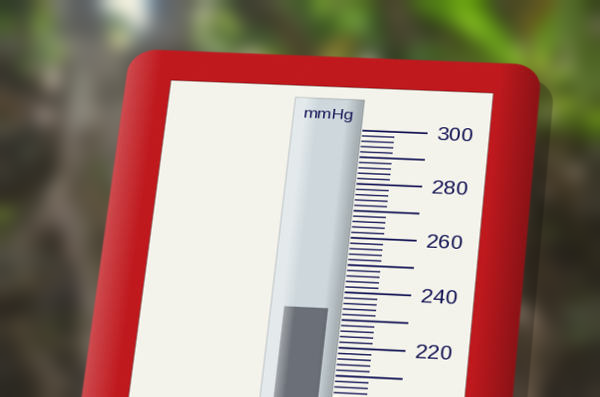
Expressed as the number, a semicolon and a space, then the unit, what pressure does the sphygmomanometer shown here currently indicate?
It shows 234; mmHg
